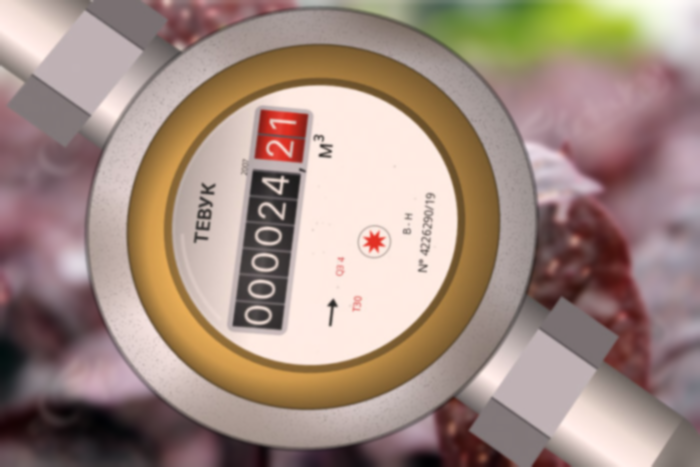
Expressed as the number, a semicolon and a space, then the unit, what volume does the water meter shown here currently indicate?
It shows 24.21; m³
